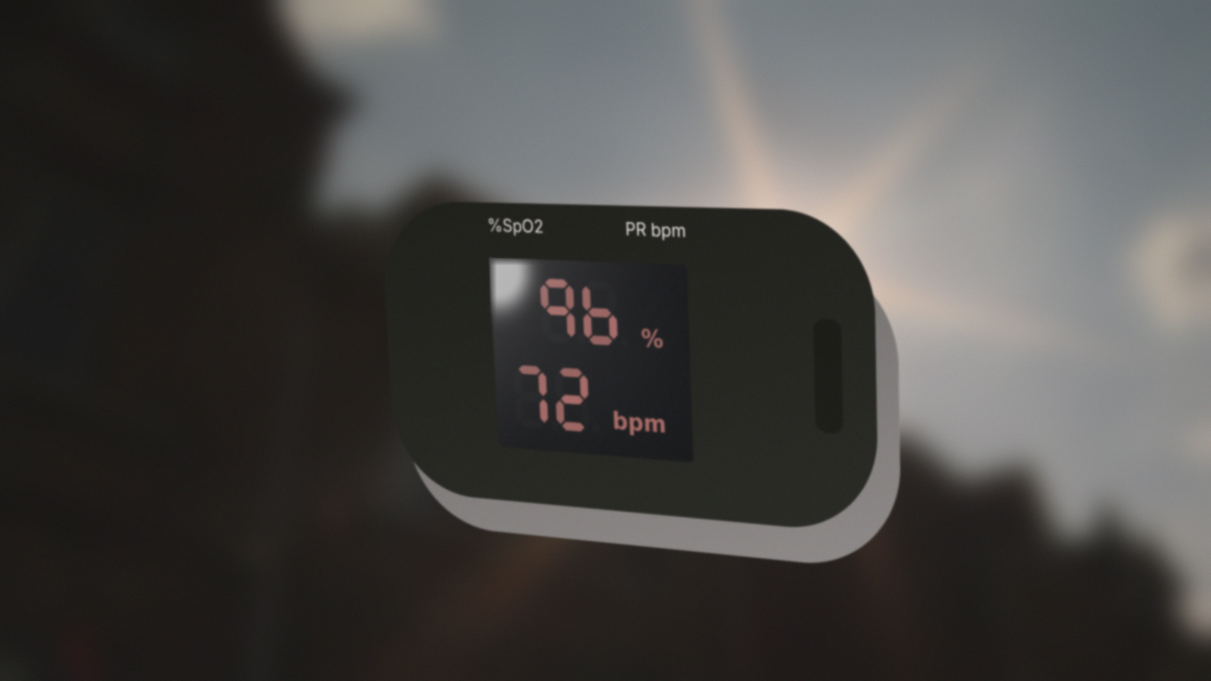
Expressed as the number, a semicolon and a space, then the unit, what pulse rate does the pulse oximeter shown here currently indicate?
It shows 72; bpm
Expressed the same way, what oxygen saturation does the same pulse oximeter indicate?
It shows 96; %
